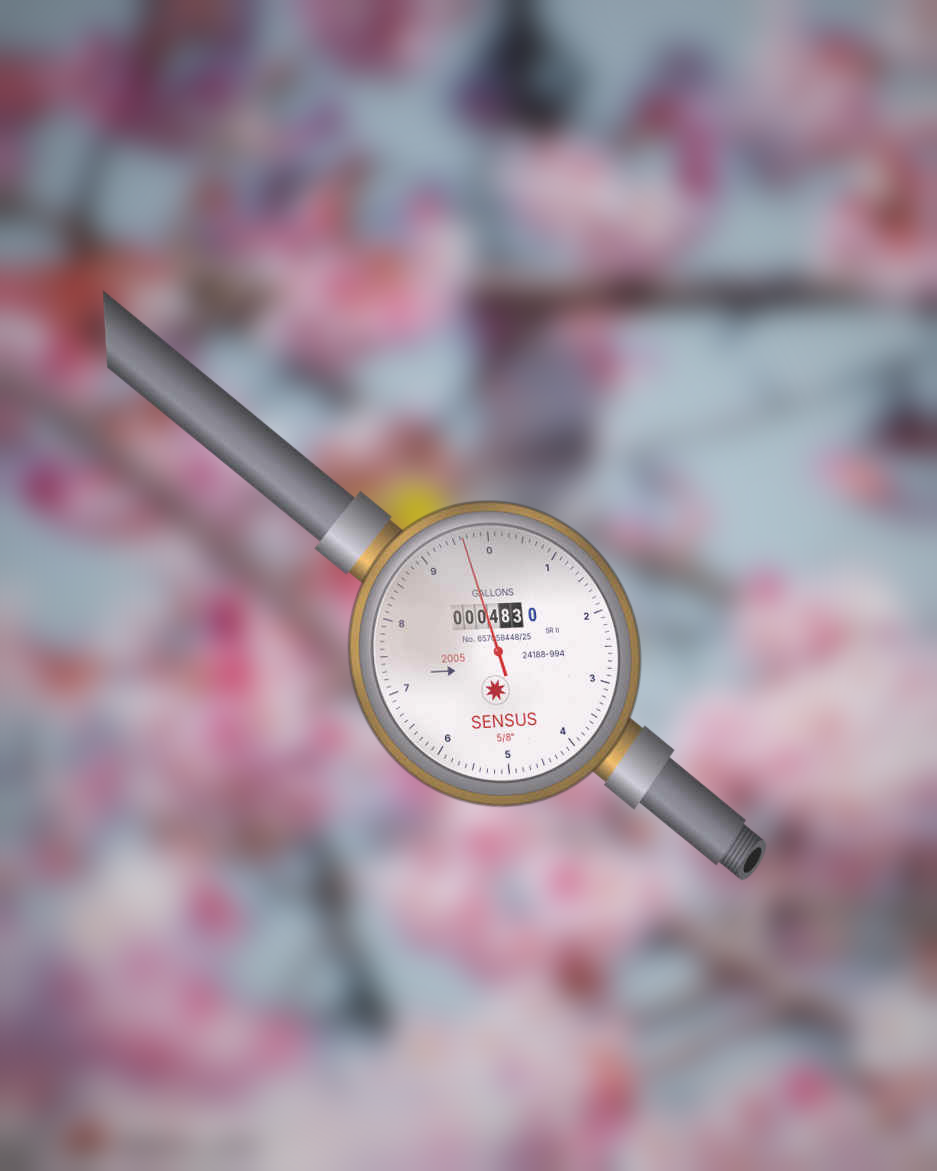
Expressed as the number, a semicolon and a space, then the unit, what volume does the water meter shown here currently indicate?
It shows 4829.6; gal
